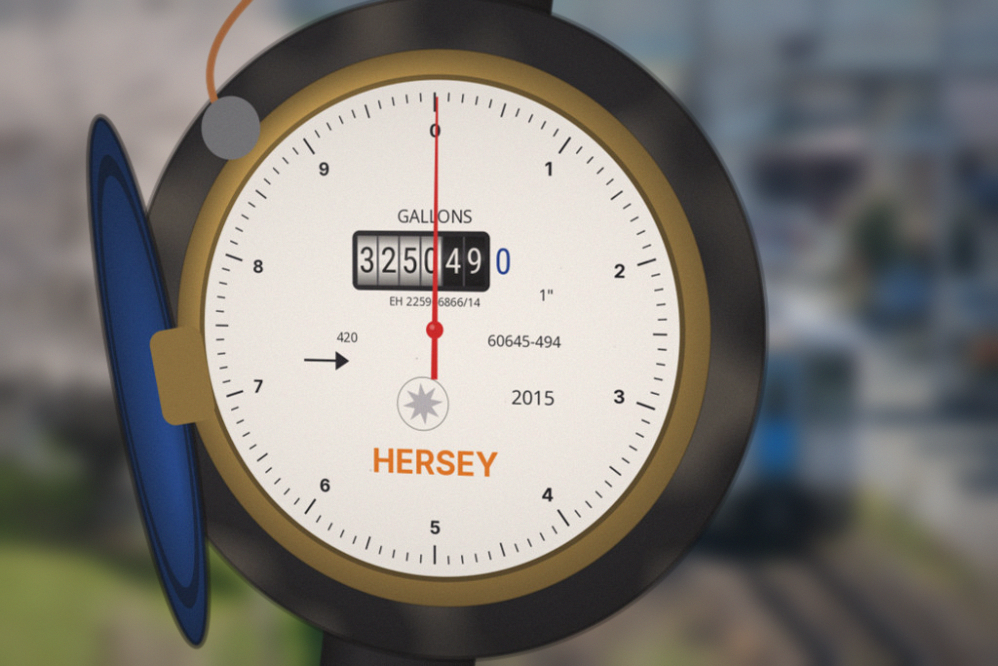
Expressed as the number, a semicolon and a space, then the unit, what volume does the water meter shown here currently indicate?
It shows 3250490.0; gal
